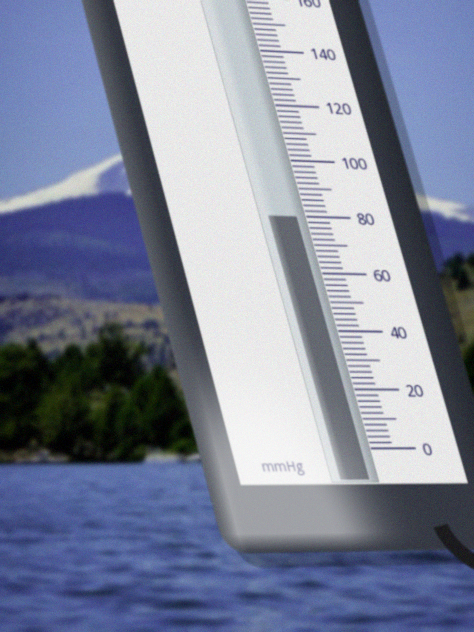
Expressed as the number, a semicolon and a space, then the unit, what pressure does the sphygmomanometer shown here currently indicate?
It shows 80; mmHg
